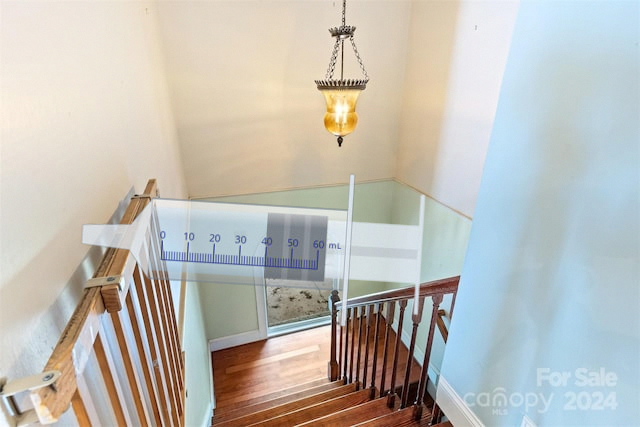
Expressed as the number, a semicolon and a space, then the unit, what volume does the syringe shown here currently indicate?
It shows 40; mL
